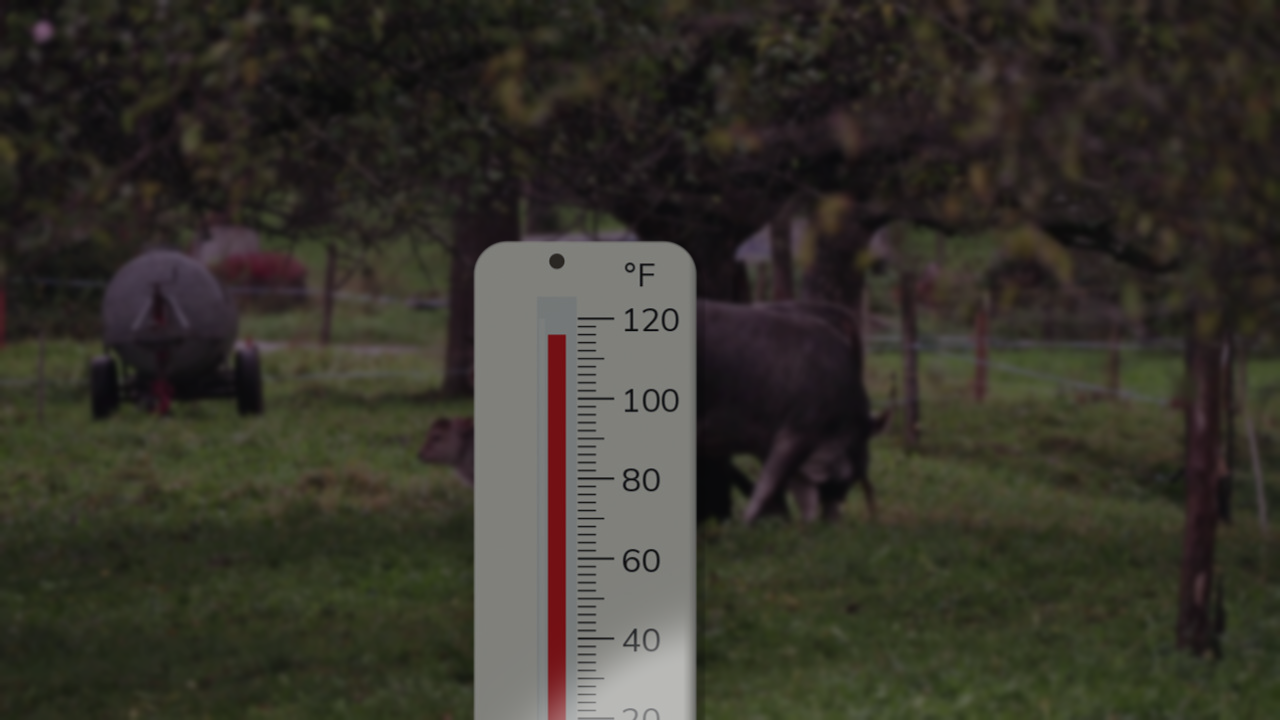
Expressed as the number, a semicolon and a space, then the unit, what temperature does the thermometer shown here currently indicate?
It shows 116; °F
